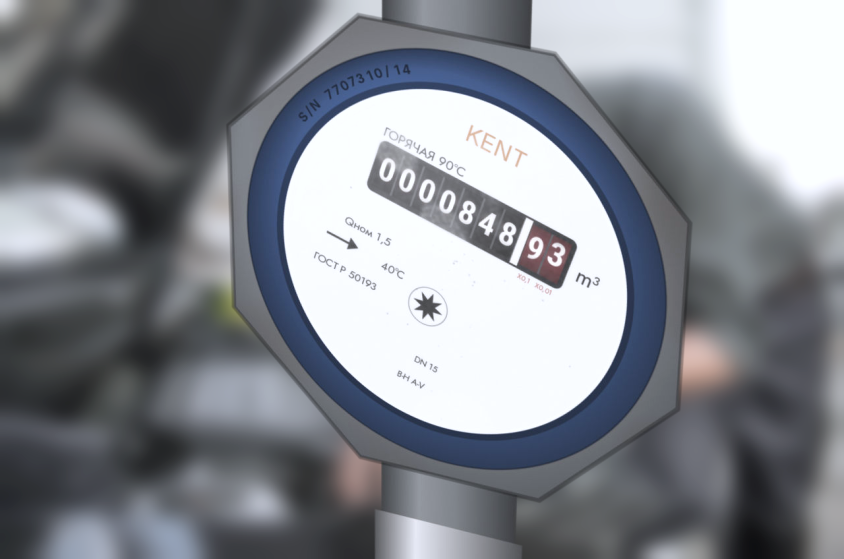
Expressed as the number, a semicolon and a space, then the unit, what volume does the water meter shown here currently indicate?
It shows 848.93; m³
